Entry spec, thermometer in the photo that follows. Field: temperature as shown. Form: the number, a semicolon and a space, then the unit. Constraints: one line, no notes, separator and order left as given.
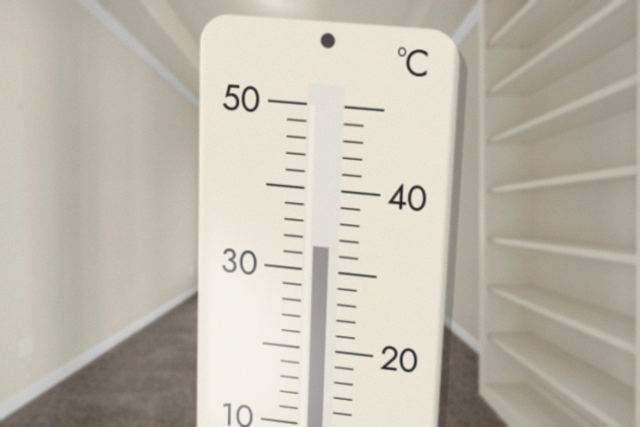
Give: 33; °C
